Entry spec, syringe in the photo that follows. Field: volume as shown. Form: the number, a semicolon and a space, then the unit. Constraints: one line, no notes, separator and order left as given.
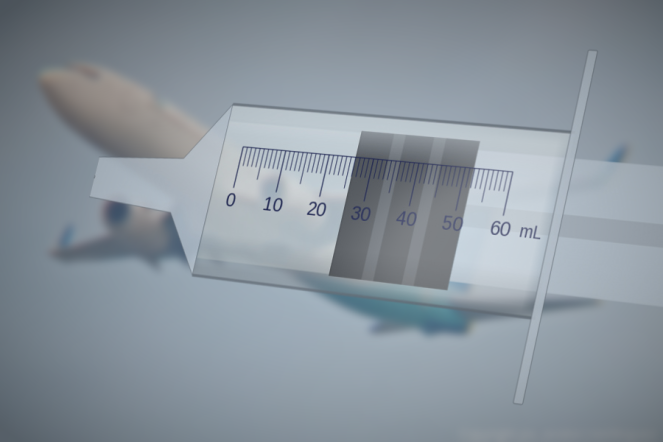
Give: 26; mL
